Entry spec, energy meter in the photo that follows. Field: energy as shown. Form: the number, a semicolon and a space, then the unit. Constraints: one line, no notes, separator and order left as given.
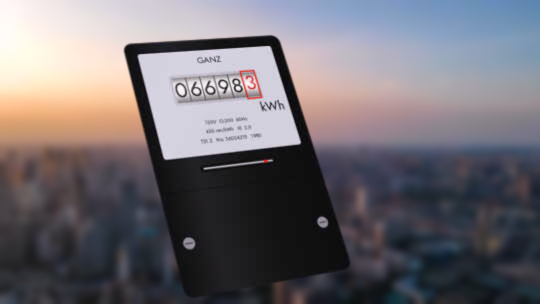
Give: 6698.3; kWh
